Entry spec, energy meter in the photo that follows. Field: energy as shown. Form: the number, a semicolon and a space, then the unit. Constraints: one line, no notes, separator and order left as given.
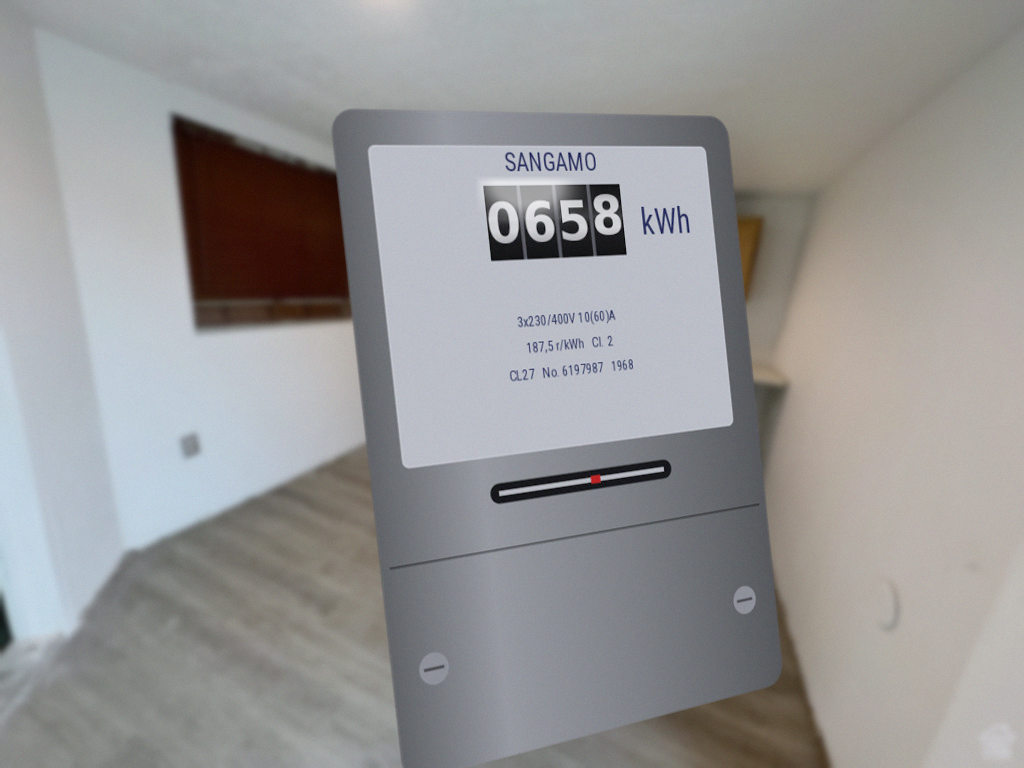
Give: 658; kWh
